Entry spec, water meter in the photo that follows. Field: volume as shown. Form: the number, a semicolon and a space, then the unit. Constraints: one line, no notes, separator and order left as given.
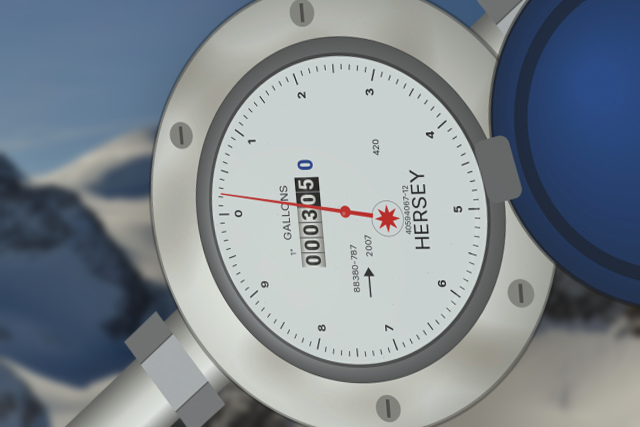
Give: 3050.2; gal
